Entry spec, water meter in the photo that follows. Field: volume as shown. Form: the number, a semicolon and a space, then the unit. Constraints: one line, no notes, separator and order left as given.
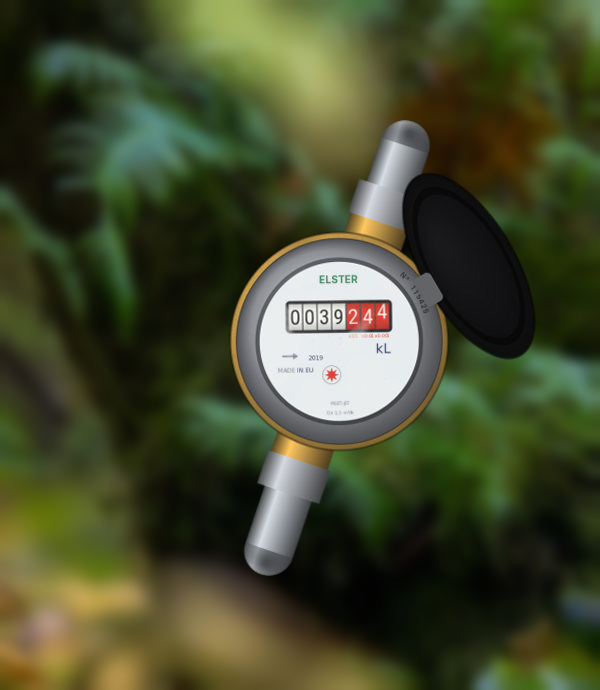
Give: 39.244; kL
